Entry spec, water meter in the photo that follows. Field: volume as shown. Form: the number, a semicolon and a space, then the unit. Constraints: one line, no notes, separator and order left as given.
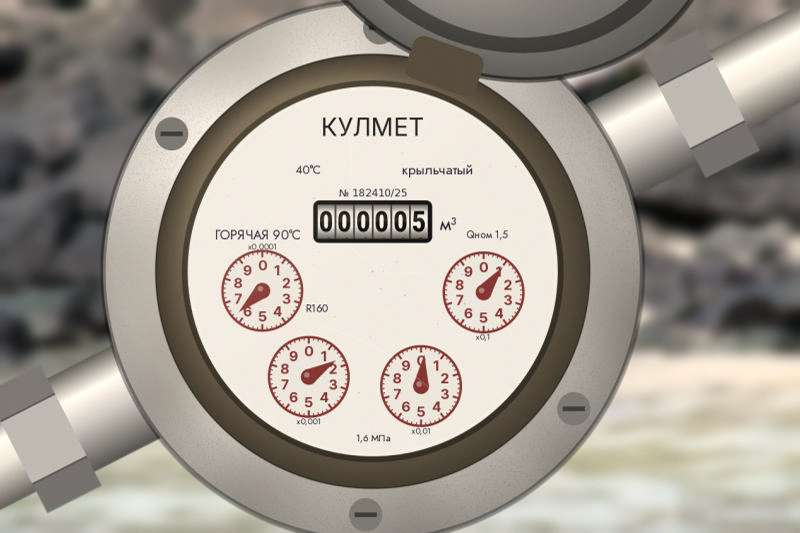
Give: 5.1016; m³
